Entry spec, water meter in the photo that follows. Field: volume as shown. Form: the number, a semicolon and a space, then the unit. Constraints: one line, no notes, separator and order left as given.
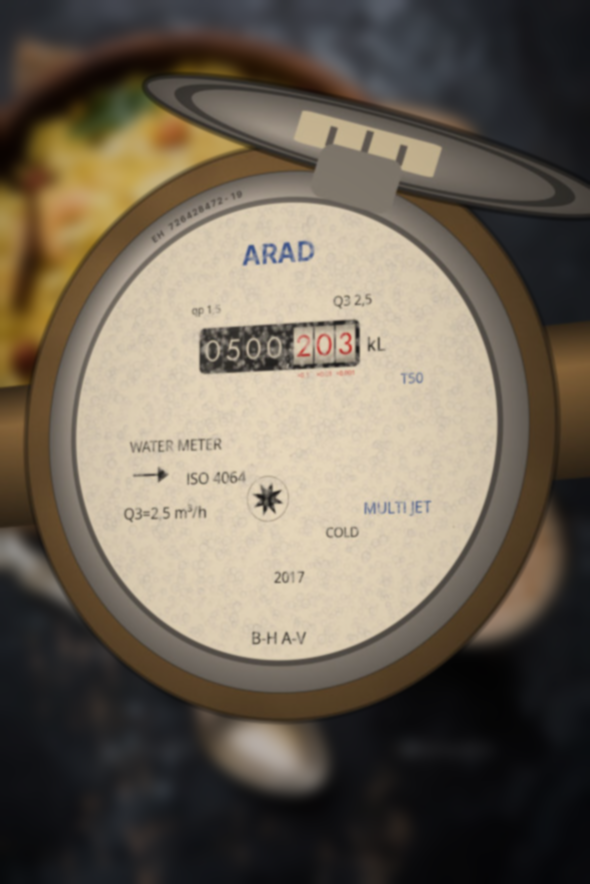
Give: 500.203; kL
